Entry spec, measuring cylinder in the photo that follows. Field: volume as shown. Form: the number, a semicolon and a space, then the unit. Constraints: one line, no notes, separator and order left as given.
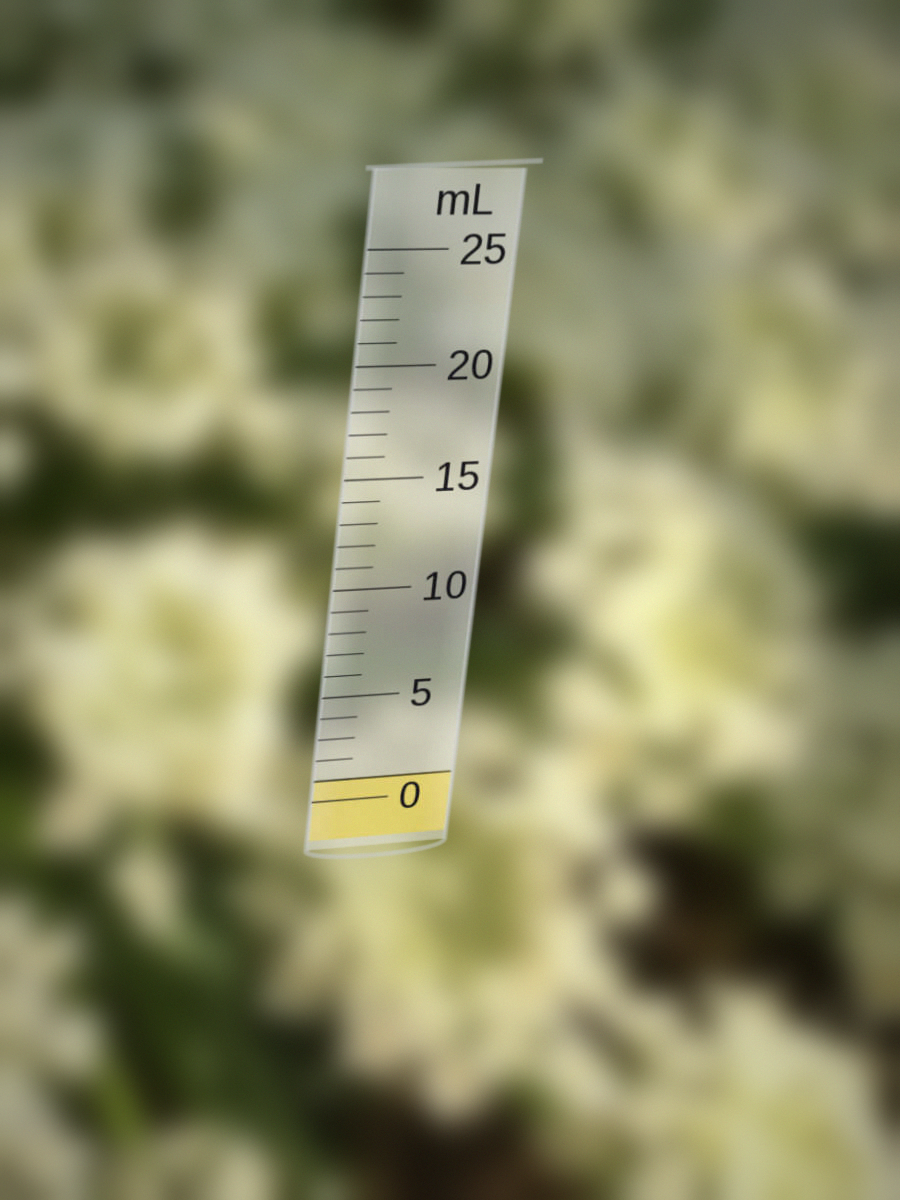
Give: 1; mL
